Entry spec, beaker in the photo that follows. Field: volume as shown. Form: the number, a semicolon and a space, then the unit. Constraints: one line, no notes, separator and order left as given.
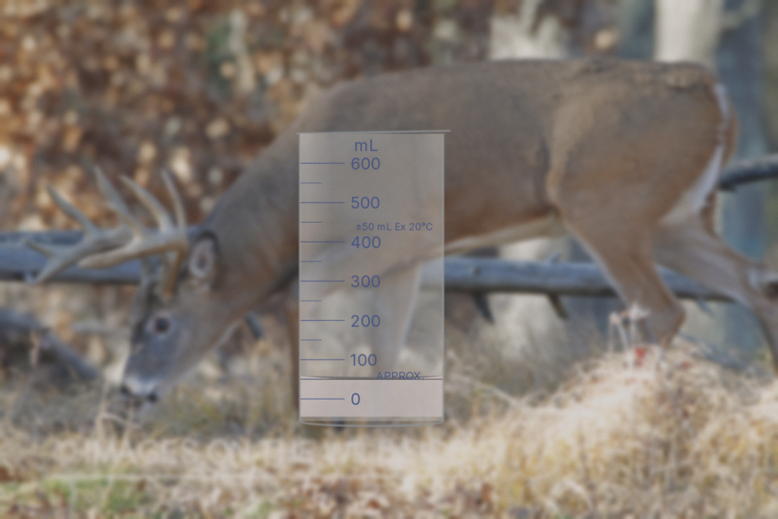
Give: 50; mL
